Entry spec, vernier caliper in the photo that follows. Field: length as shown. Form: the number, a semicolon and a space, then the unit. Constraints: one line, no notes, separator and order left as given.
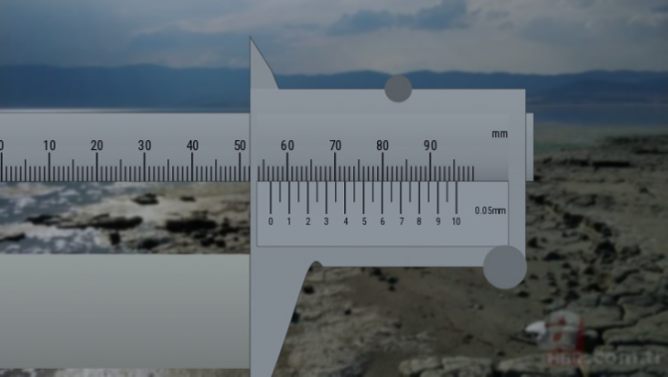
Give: 56.5; mm
